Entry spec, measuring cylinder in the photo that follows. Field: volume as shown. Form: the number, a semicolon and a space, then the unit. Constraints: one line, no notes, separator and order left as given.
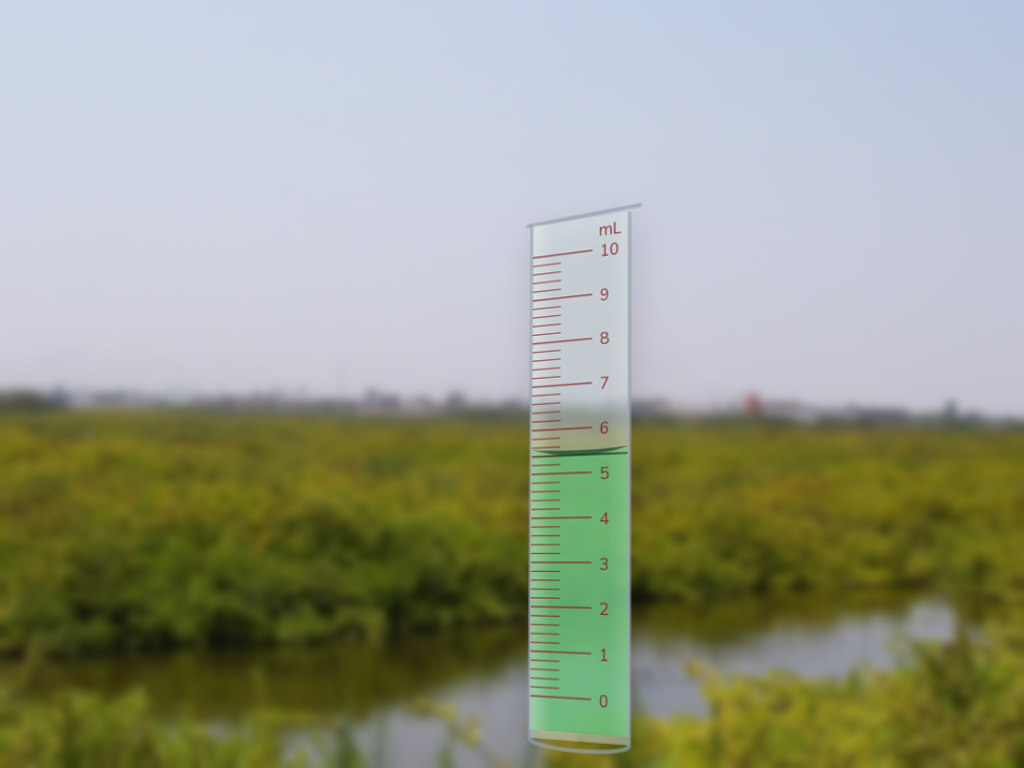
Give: 5.4; mL
